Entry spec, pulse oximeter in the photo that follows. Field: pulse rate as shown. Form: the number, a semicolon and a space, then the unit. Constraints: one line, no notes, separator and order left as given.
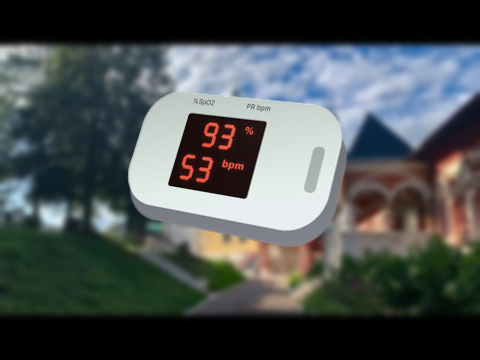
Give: 53; bpm
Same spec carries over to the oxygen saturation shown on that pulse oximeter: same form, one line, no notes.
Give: 93; %
